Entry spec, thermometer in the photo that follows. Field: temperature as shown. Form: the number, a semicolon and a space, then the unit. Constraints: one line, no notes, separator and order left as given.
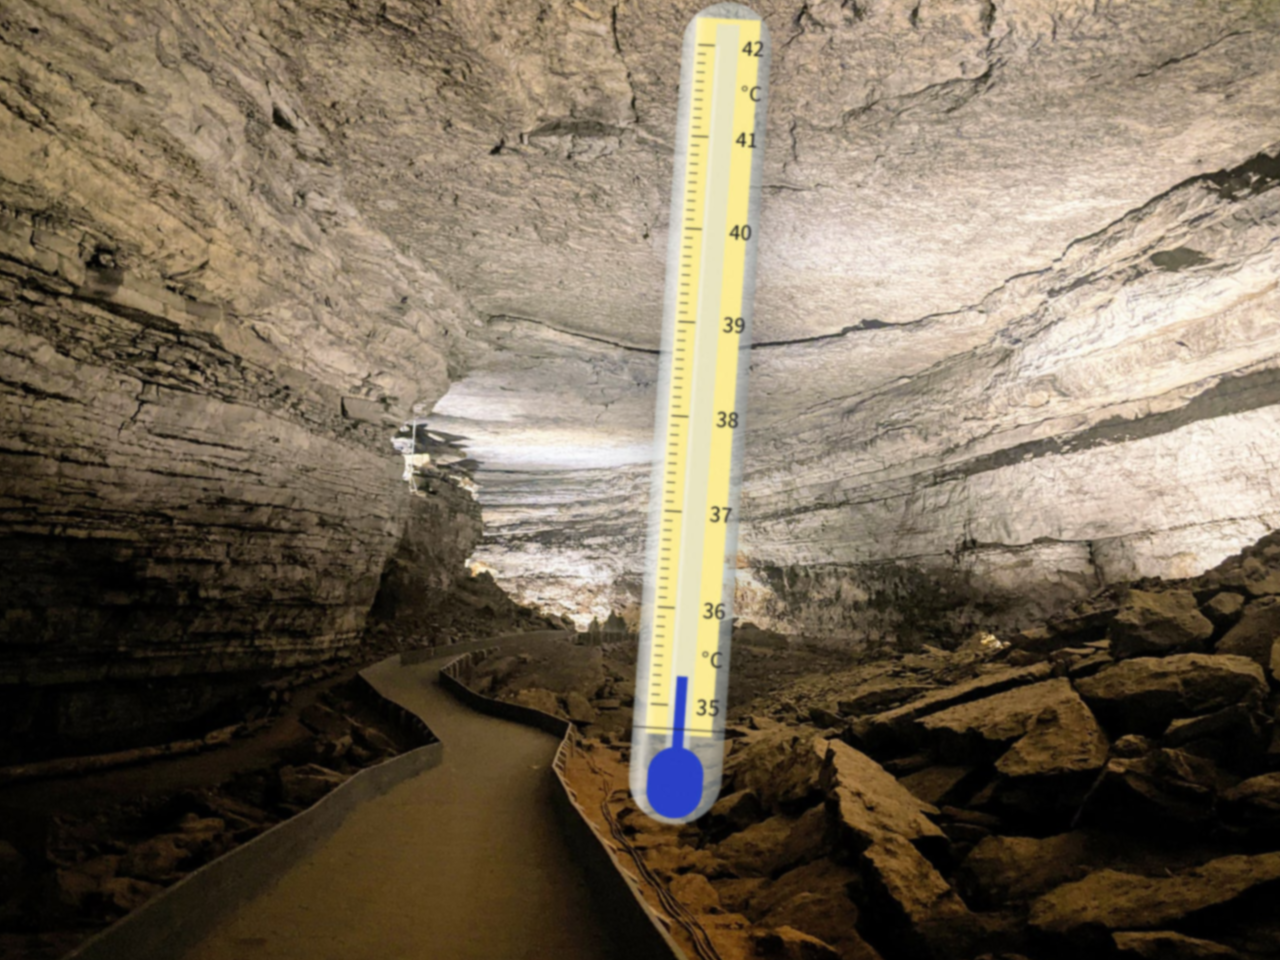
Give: 35.3; °C
